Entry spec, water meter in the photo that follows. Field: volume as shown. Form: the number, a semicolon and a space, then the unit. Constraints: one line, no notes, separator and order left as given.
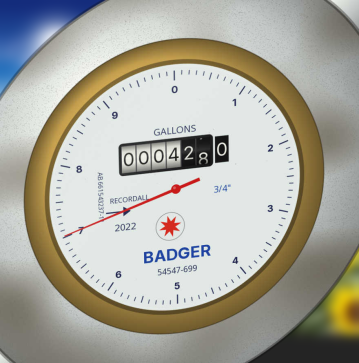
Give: 4277.0; gal
